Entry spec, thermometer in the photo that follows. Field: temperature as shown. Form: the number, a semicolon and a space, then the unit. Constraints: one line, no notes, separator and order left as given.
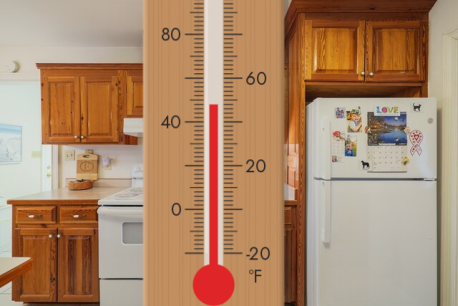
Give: 48; °F
